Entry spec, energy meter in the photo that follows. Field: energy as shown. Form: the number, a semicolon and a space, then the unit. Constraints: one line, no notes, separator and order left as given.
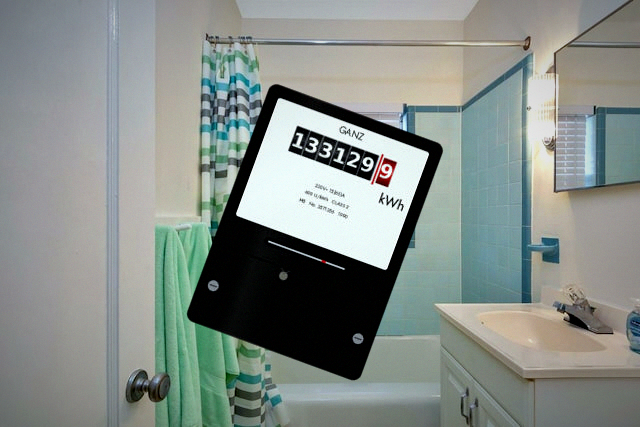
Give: 133129.9; kWh
